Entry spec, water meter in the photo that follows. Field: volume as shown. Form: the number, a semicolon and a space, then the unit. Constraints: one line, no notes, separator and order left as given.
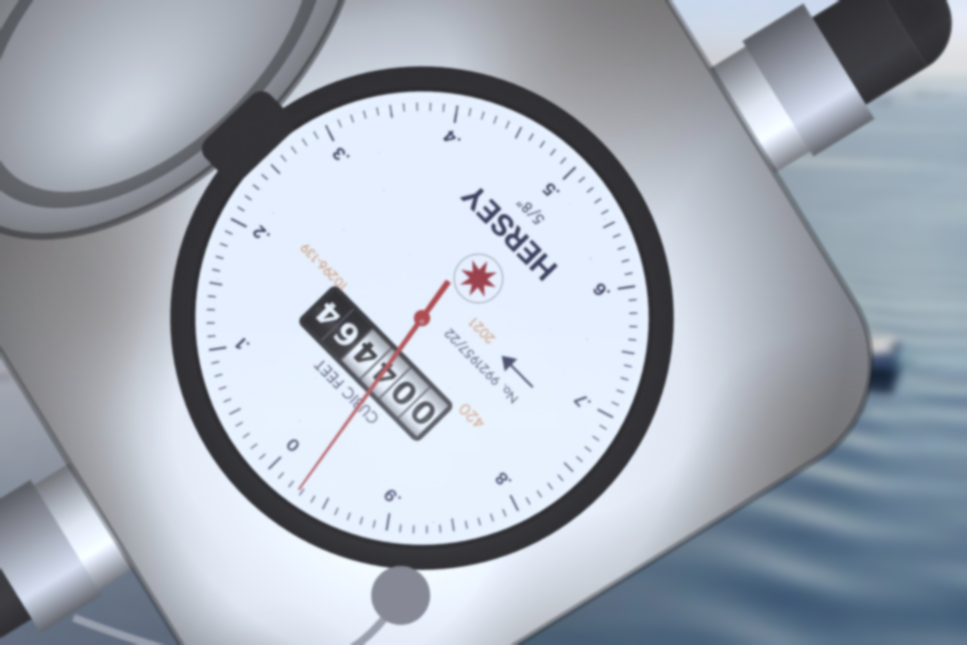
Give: 4463.97; ft³
